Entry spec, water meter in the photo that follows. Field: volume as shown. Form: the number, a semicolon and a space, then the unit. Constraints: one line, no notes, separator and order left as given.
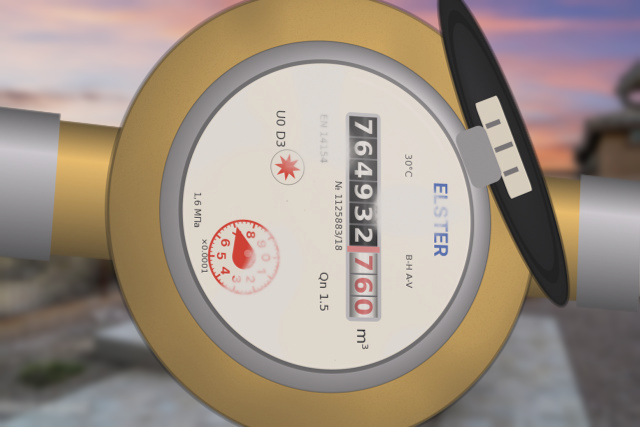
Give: 764932.7607; m³
